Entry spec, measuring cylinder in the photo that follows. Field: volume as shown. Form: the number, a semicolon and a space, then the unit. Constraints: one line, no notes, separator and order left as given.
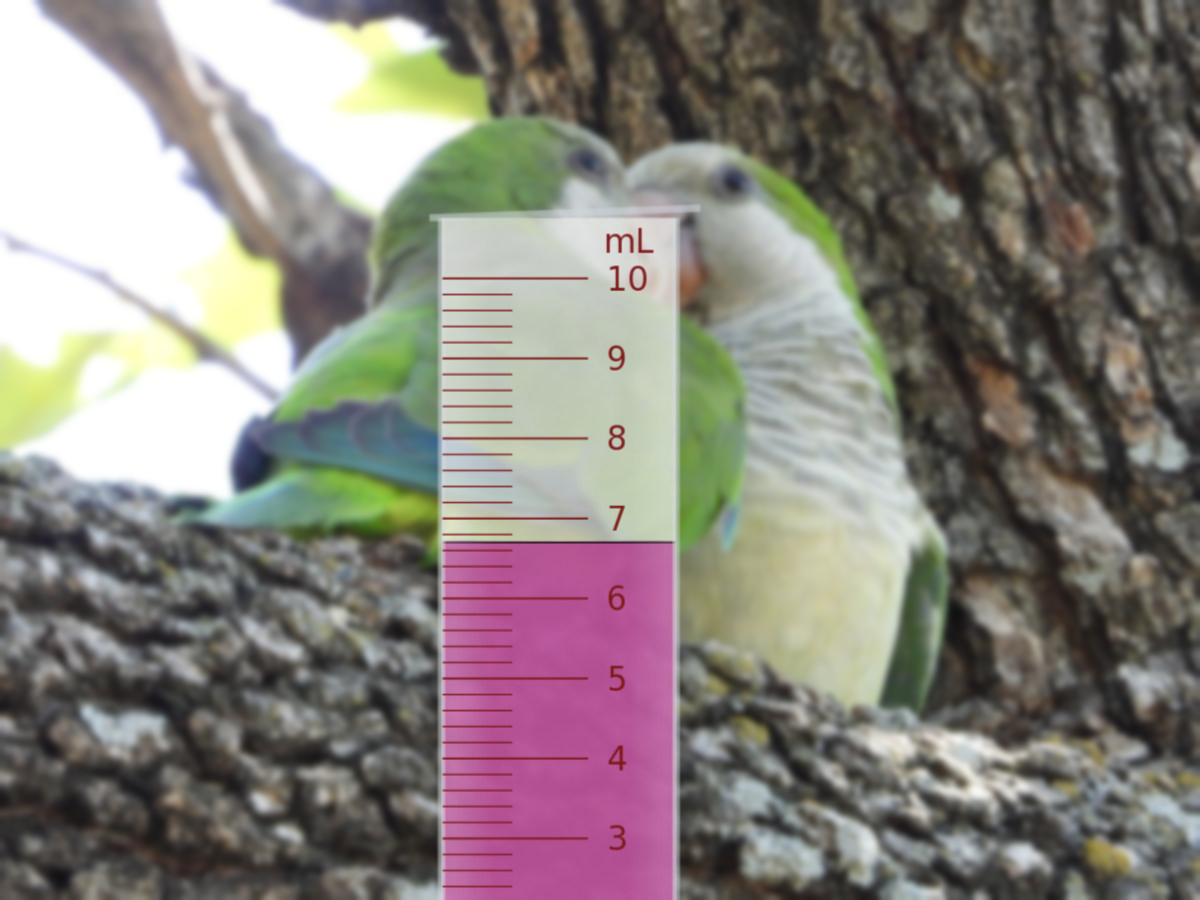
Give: 6.7; mL
